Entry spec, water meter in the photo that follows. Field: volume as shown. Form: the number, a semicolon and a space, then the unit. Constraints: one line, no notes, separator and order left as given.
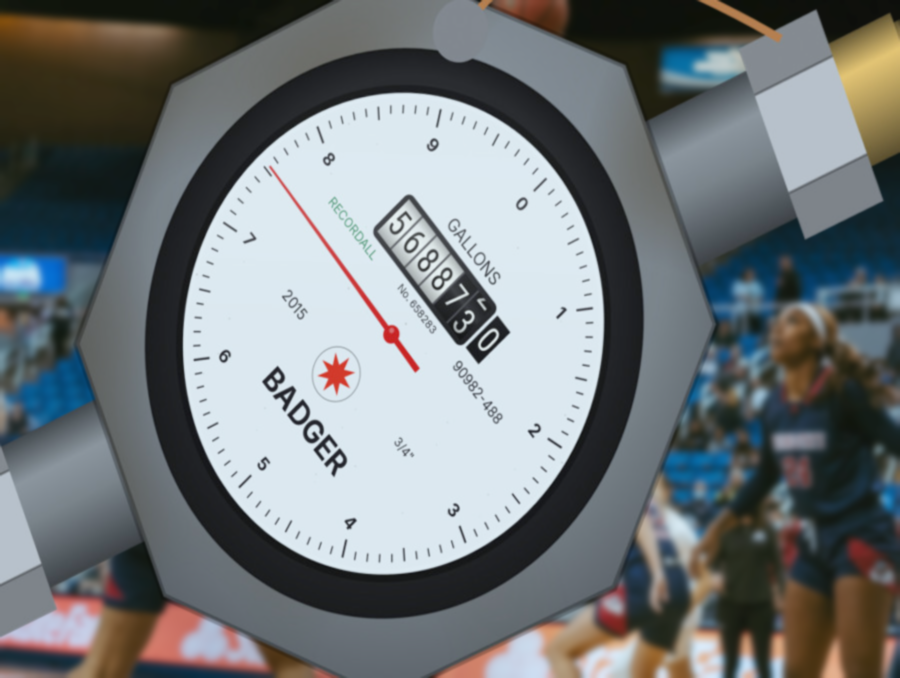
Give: 5688727.5; gal
